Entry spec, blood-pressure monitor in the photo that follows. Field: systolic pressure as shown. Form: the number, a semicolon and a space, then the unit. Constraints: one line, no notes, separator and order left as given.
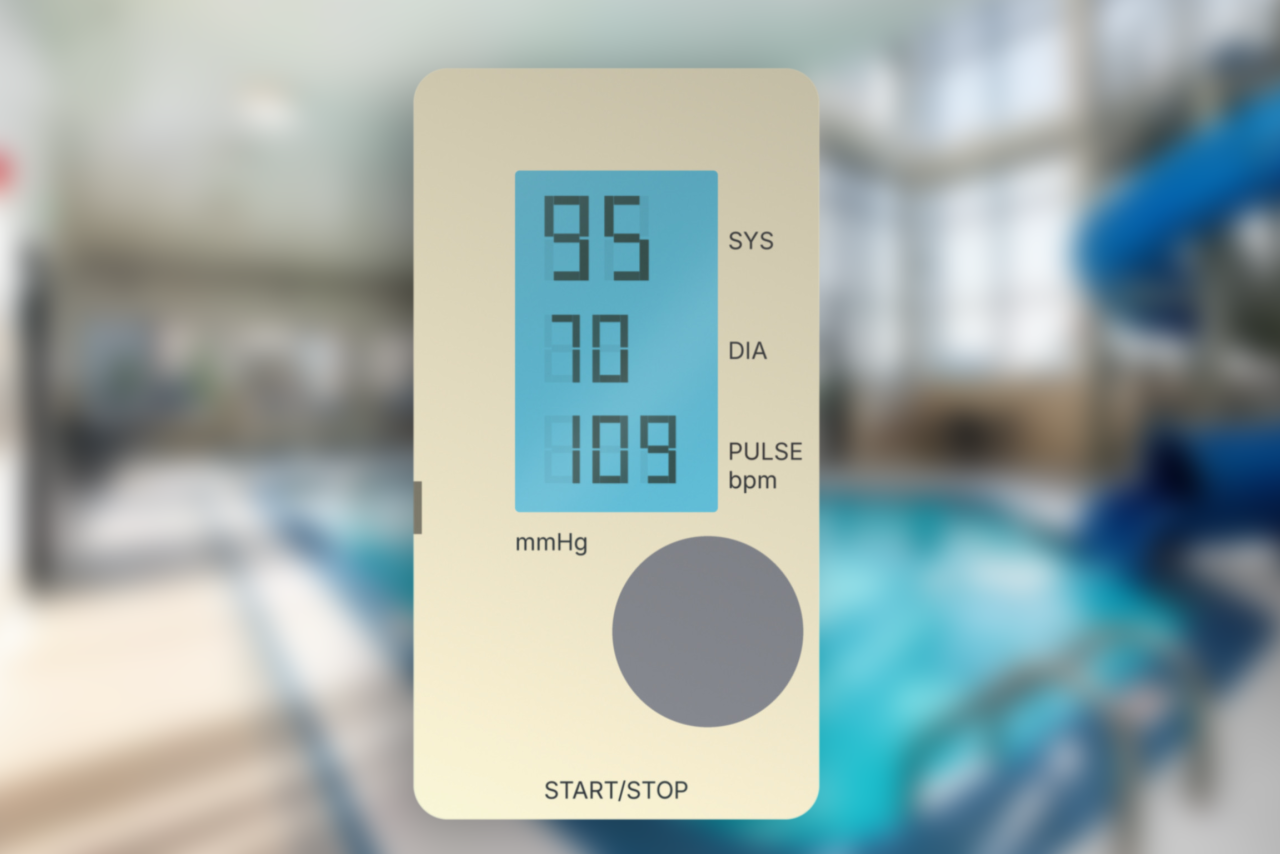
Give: 95; mmHg
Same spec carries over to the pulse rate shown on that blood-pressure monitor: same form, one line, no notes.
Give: 109; bpm
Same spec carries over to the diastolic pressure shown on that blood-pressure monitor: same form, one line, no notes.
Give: 70; mmHg
